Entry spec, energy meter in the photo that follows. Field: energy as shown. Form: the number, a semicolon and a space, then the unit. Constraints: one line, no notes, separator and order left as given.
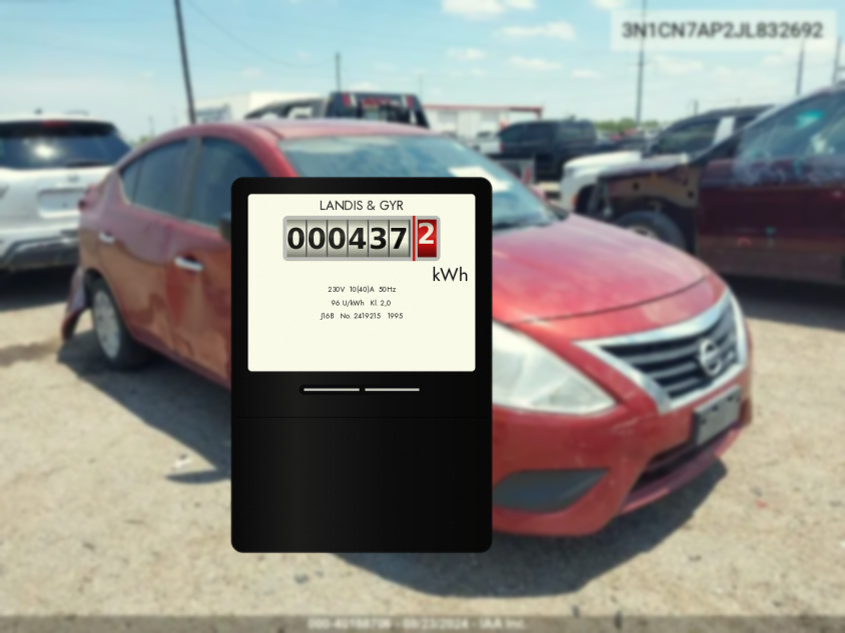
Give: 437.2; kWh
